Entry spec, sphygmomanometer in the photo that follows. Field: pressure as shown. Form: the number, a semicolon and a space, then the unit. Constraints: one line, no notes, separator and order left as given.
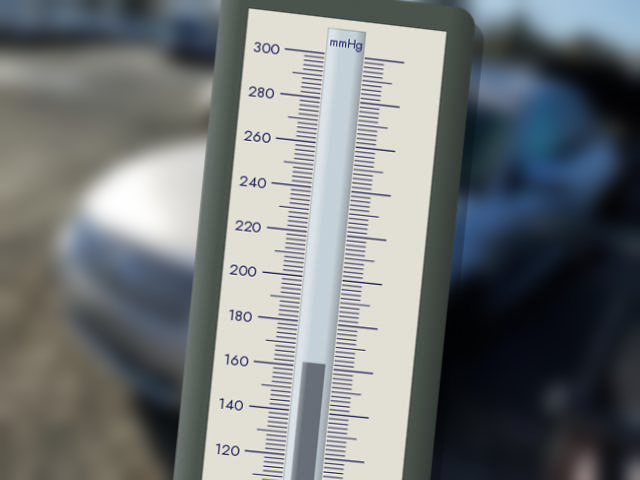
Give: 162; mmHg
